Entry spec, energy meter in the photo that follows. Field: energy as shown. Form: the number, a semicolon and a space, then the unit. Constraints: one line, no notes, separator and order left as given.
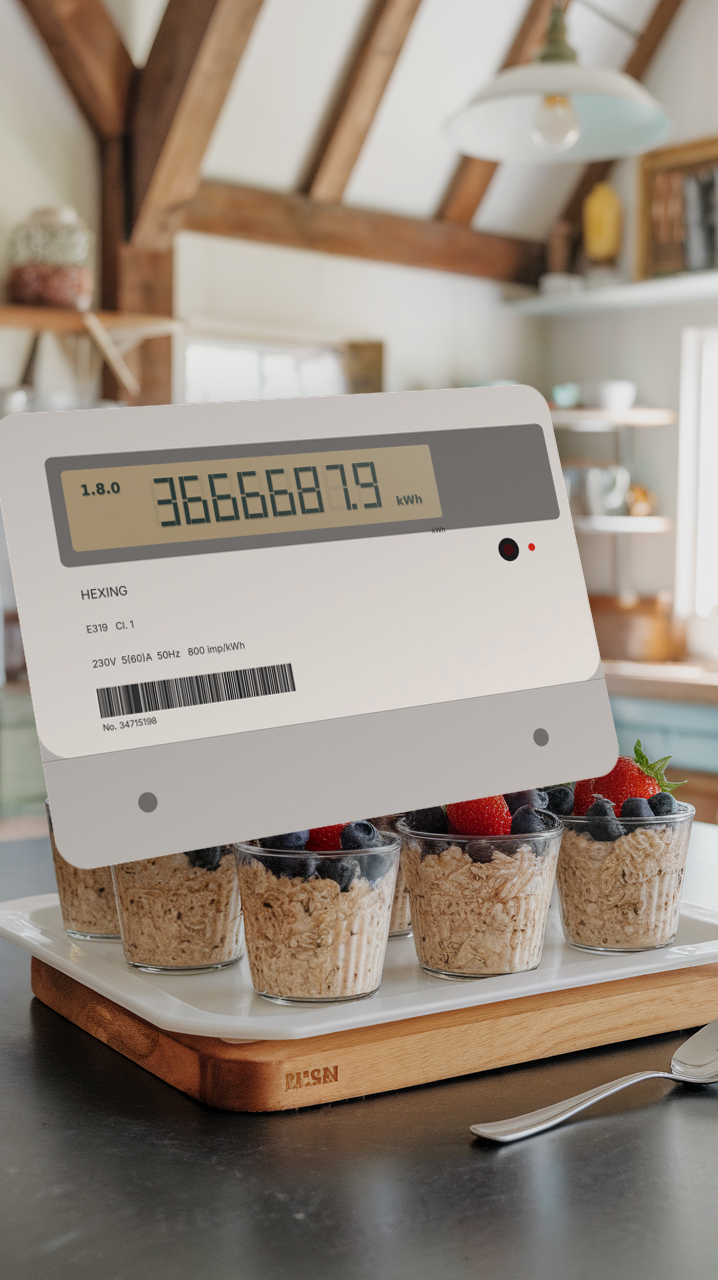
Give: 3666687.9; kWh
